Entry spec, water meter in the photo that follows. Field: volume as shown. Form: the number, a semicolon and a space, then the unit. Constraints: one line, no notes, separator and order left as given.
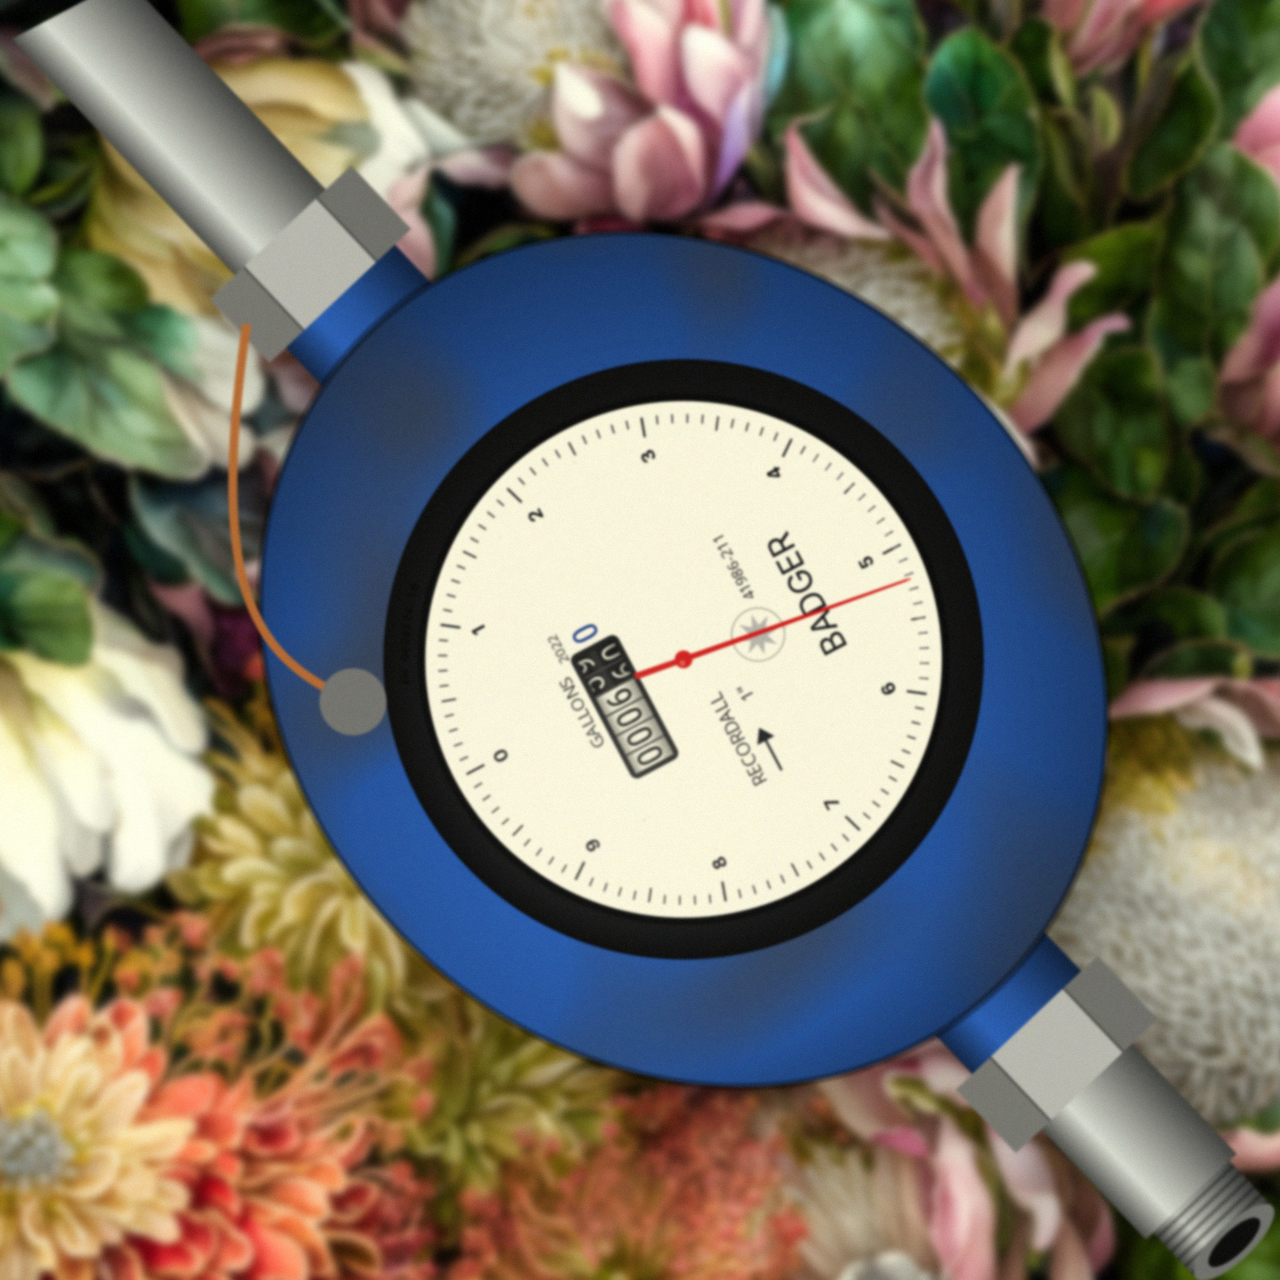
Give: 6595.2; gal
